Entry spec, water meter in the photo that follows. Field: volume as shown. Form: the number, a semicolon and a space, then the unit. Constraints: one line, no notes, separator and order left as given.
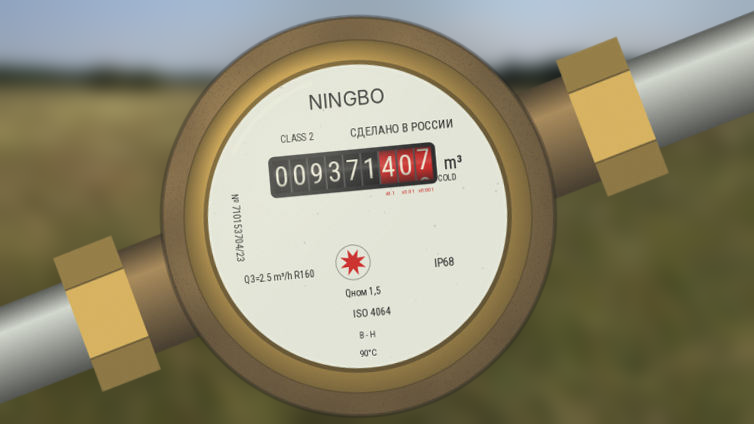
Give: 9371.407; m³
